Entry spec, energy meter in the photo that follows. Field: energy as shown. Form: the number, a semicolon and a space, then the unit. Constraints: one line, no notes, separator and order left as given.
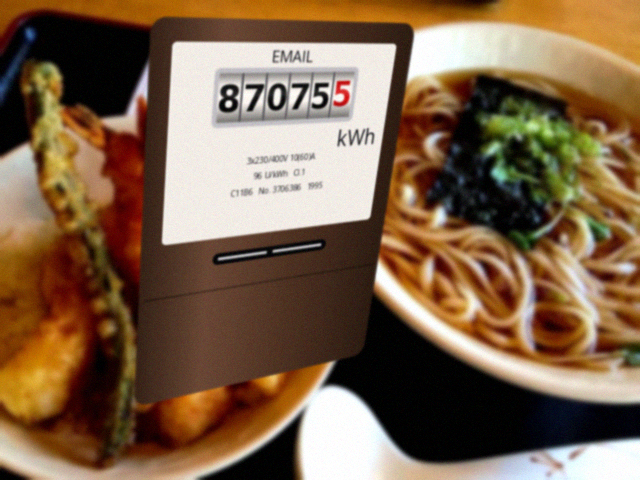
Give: 87075.5; kWh
